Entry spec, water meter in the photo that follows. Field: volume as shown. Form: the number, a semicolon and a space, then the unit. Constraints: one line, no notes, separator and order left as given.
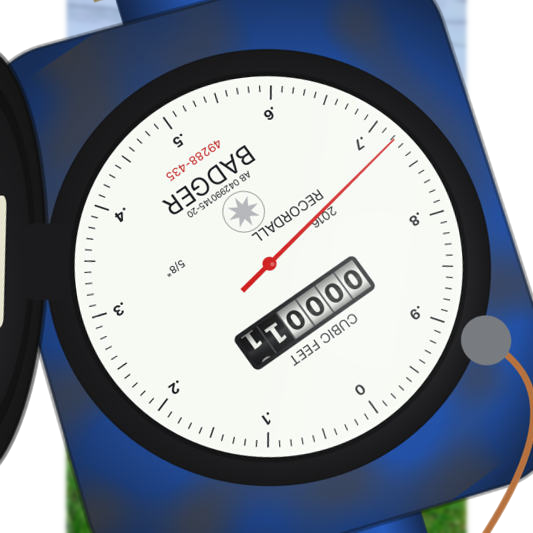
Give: 10.72; ft³
